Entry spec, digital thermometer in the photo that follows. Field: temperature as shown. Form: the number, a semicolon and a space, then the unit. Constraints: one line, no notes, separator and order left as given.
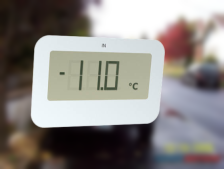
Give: -11.0; °C
